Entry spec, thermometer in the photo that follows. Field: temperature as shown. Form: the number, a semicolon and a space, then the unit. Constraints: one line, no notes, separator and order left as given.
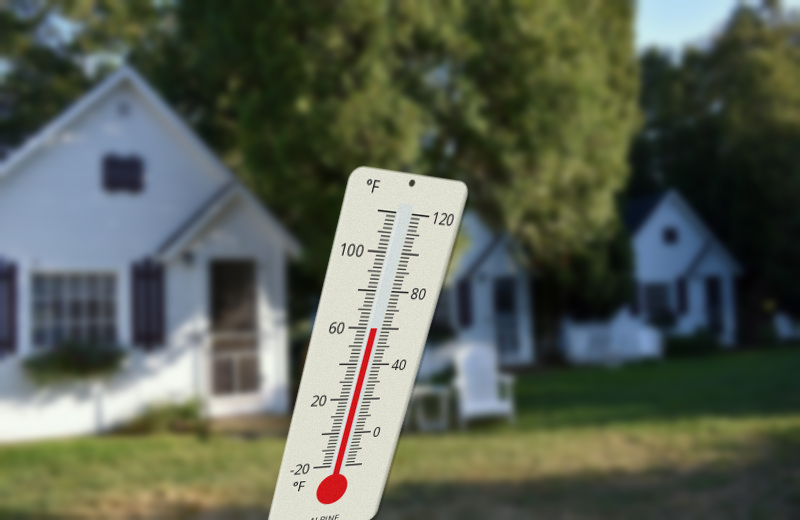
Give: 60; °F
